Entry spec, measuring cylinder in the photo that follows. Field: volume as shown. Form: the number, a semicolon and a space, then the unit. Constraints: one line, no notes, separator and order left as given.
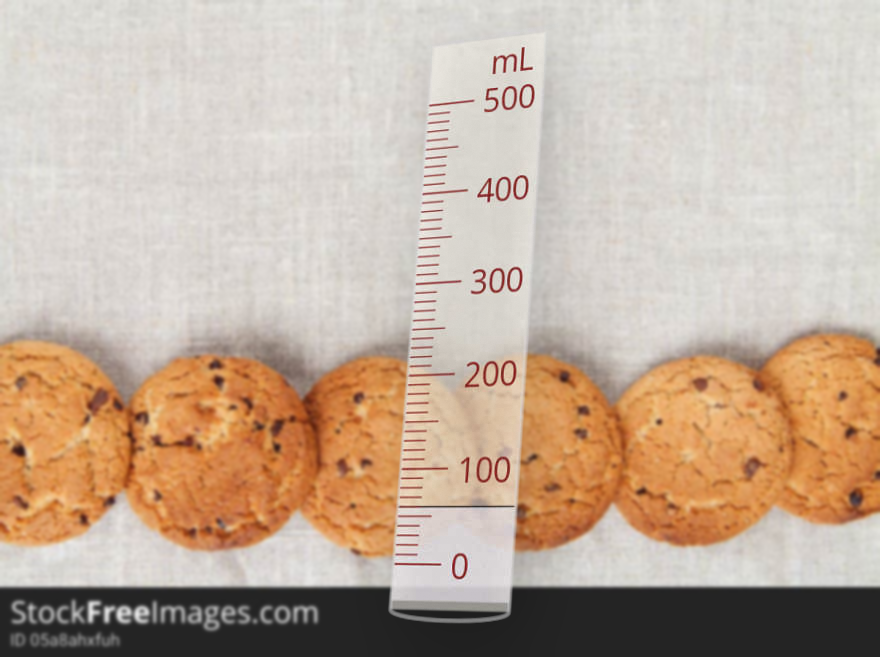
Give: 60; mL
